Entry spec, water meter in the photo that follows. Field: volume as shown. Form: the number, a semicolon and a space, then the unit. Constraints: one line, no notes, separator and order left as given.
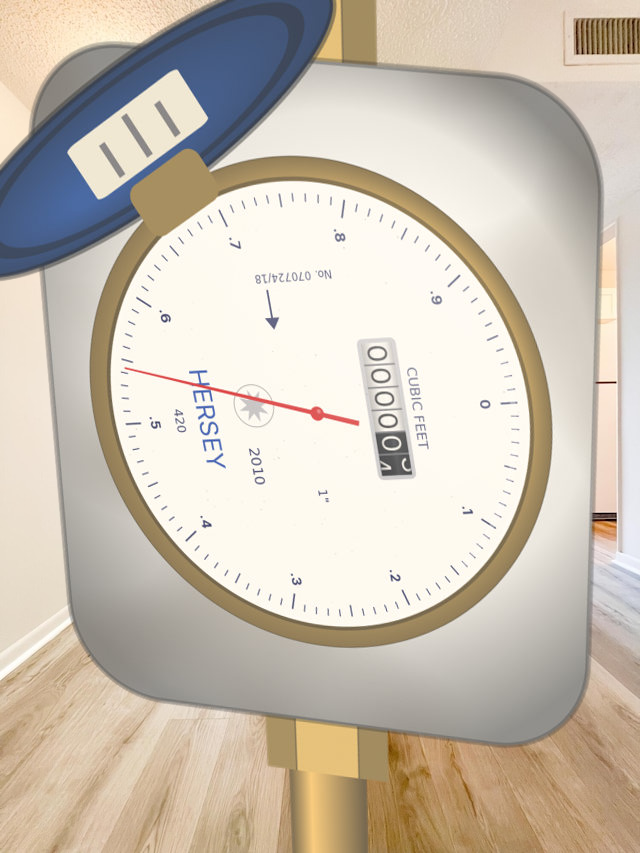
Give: 3.54; ft³
